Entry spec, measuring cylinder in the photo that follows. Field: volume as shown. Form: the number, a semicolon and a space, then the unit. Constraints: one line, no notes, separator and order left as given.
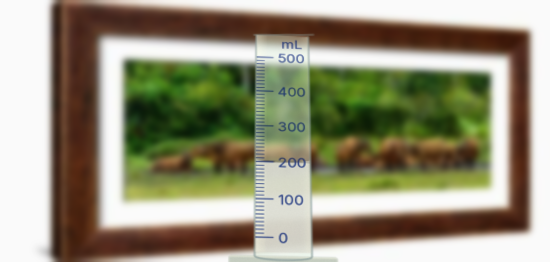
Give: 200; mL
